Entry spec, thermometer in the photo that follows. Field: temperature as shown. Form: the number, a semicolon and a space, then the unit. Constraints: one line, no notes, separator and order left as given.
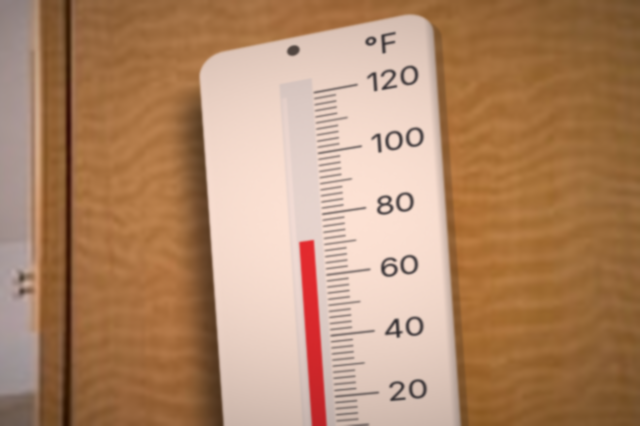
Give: 72; °F
